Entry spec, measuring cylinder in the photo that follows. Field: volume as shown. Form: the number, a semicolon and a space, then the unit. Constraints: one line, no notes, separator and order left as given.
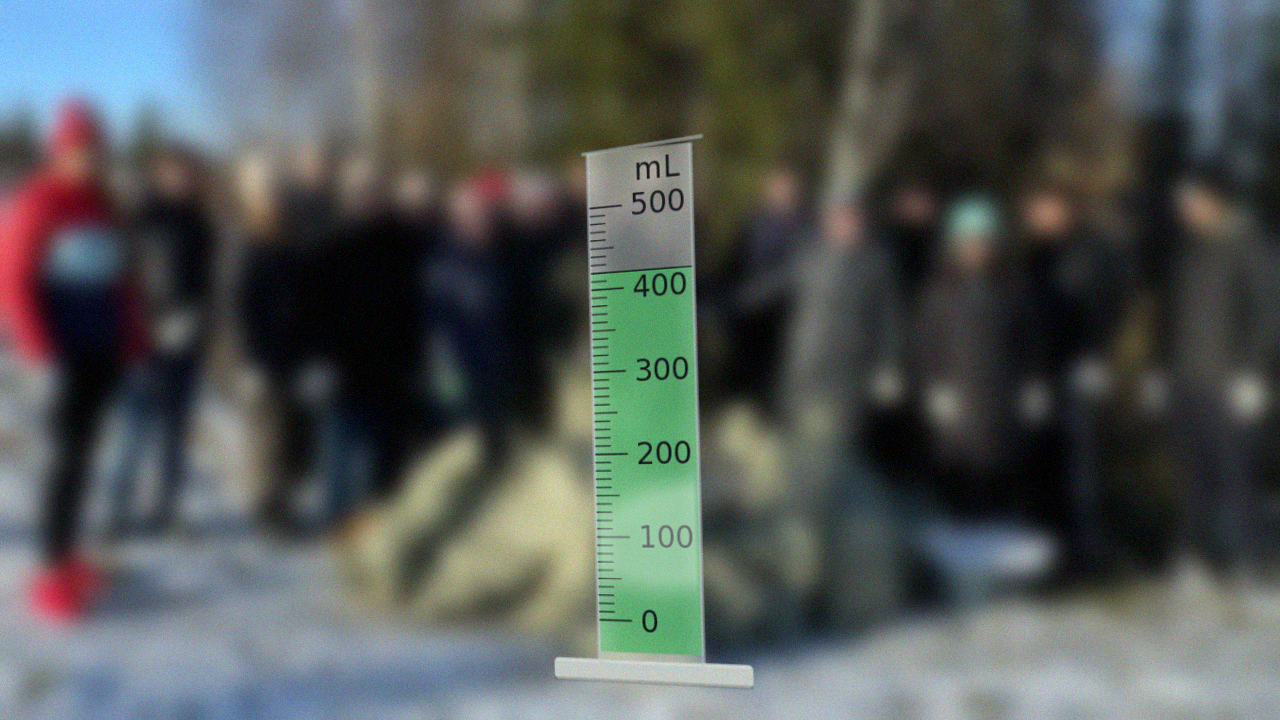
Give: 420; mL
